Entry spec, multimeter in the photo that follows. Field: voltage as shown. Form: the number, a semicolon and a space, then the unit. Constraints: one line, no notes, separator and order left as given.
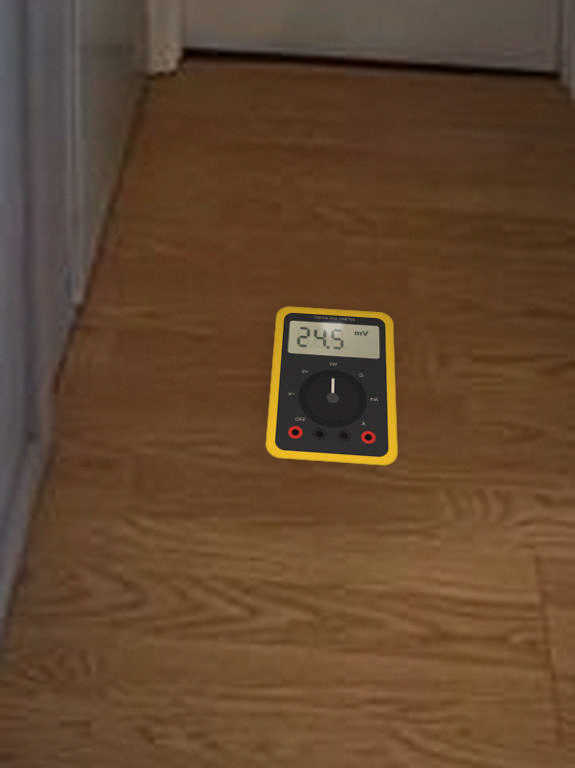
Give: 24.5; mV
